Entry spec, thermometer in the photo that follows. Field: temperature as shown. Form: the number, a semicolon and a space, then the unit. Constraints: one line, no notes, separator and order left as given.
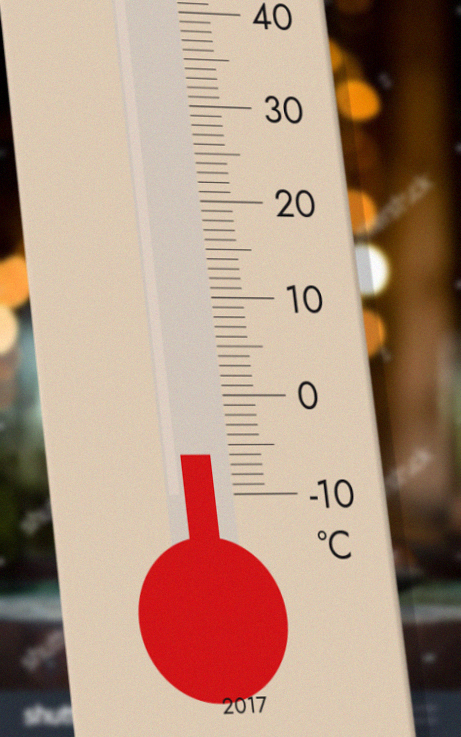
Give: -6; °C
